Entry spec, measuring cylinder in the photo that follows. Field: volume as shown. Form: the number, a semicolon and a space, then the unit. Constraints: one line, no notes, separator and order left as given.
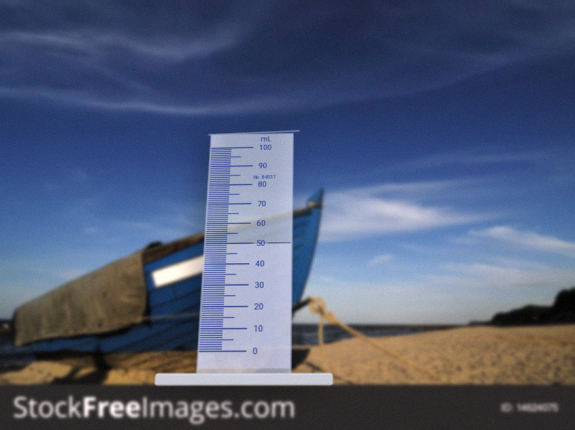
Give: 50; mL
